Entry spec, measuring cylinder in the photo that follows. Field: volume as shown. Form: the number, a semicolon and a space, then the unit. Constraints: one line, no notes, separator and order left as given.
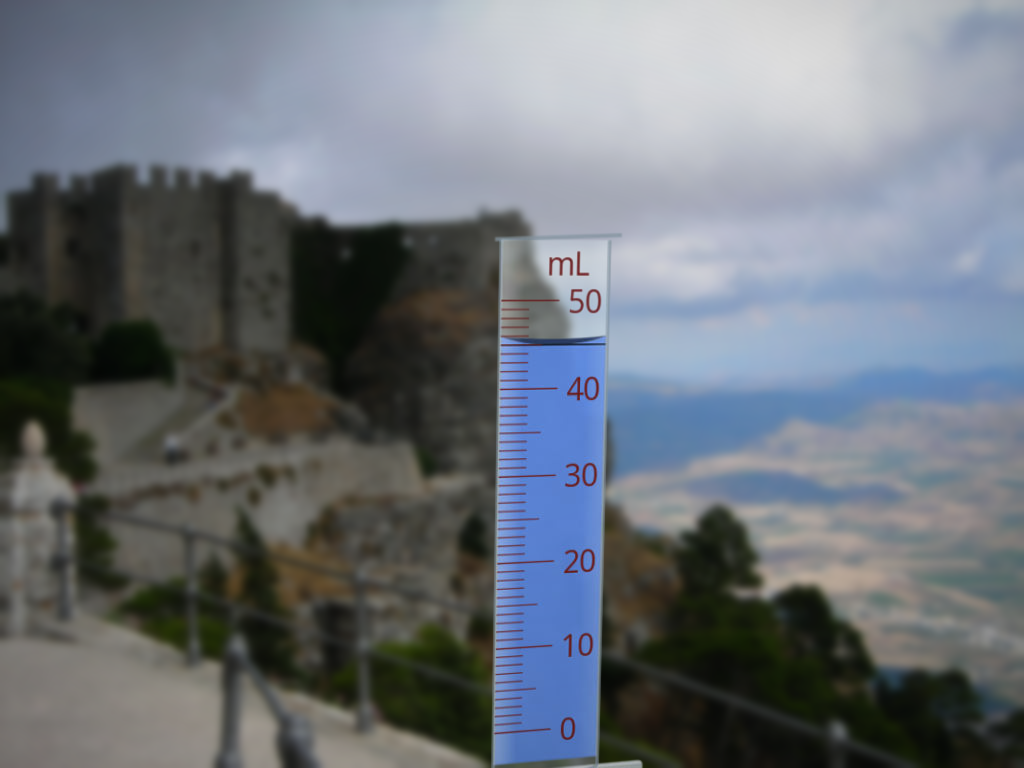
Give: 45; mL
